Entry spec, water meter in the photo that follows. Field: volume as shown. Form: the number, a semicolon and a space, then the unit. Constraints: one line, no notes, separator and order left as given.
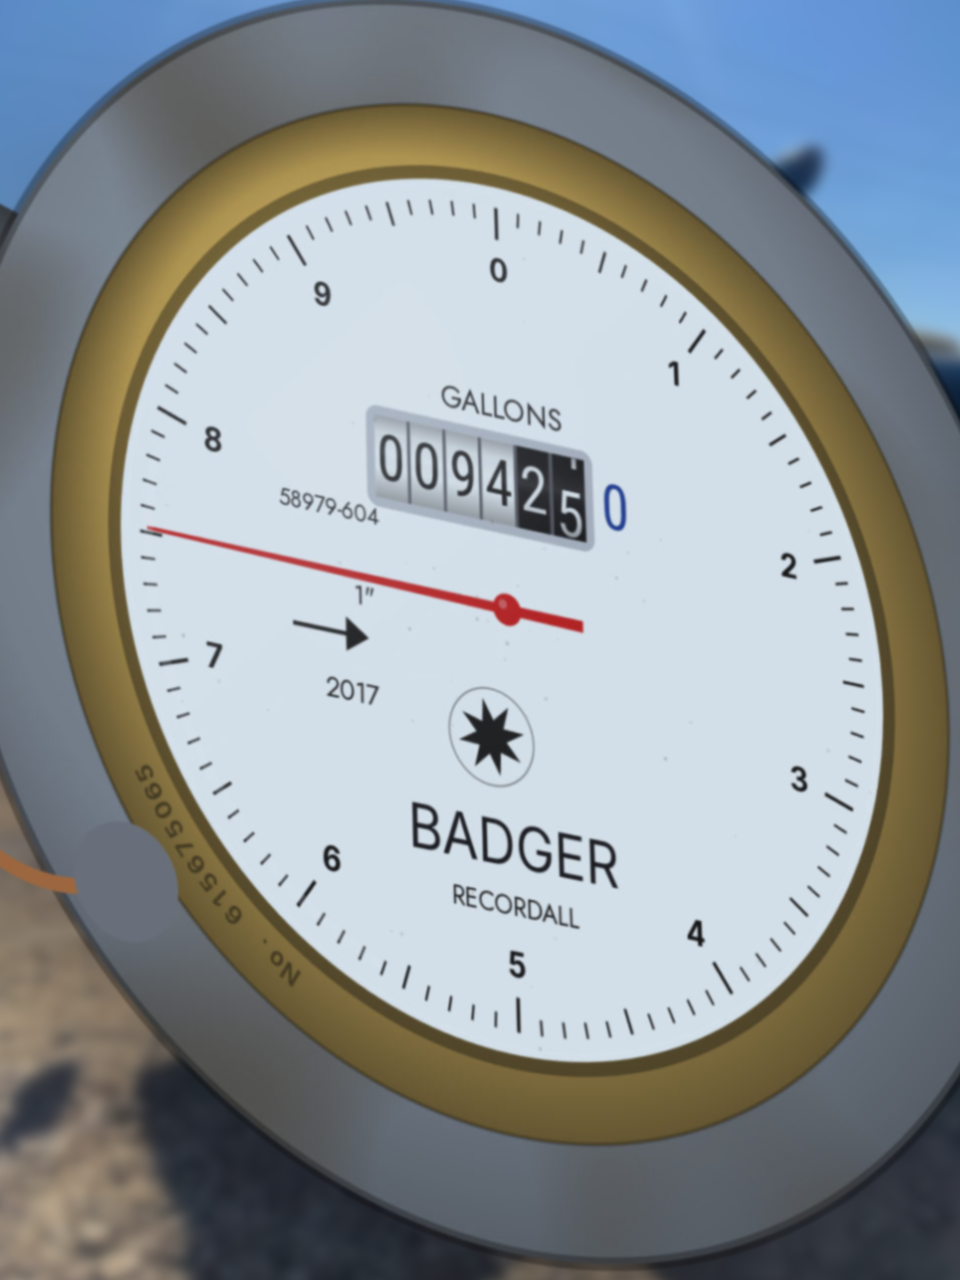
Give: 94247.5; gal
